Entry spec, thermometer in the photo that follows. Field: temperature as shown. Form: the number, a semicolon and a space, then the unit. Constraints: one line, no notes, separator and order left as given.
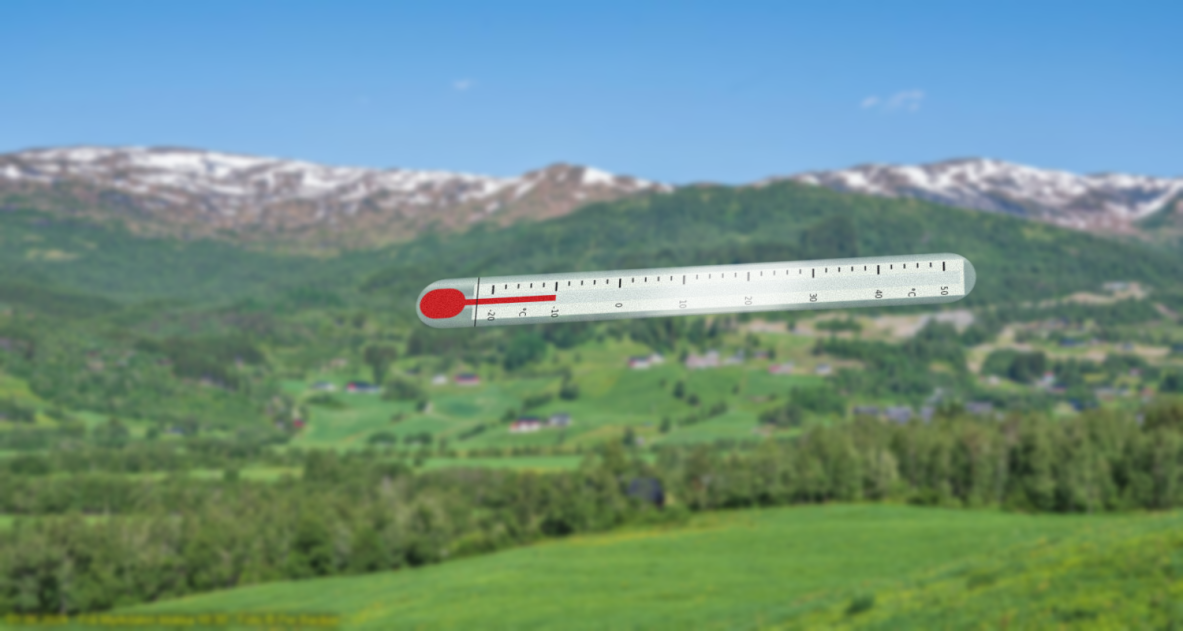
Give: -10; °C
